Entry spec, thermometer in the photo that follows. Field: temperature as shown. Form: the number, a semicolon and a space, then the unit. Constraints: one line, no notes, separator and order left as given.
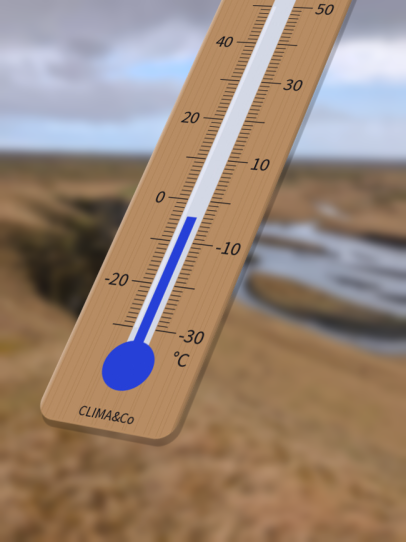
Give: -4; °C
